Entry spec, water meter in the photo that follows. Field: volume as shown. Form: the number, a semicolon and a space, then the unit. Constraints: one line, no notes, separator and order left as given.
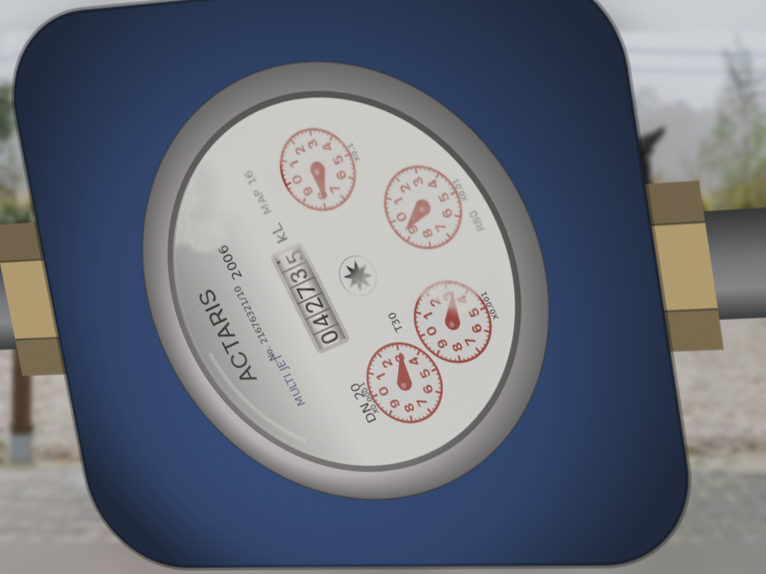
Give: 42734.7933; kL
